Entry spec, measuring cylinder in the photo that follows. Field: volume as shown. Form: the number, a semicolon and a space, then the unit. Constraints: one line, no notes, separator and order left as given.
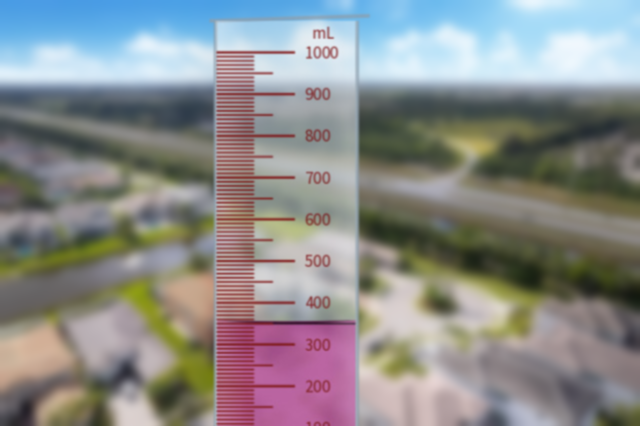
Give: 350; mL
